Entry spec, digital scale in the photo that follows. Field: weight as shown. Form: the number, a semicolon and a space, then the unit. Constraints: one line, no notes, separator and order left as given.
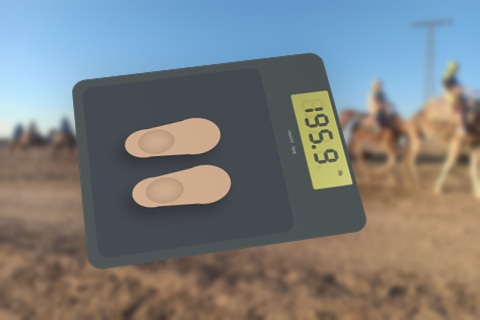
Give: 195.9; lb
